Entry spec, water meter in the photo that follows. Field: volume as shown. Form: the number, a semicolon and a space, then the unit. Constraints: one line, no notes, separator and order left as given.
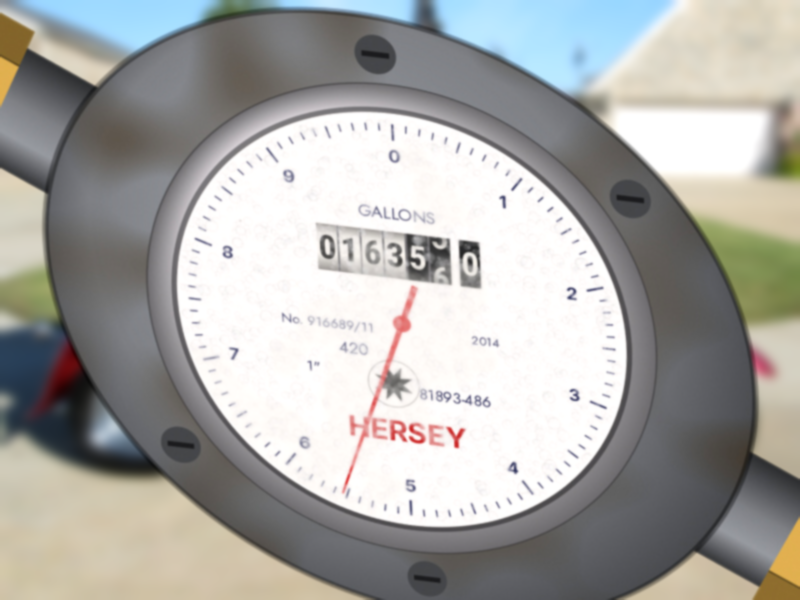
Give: 163555.5; gal
